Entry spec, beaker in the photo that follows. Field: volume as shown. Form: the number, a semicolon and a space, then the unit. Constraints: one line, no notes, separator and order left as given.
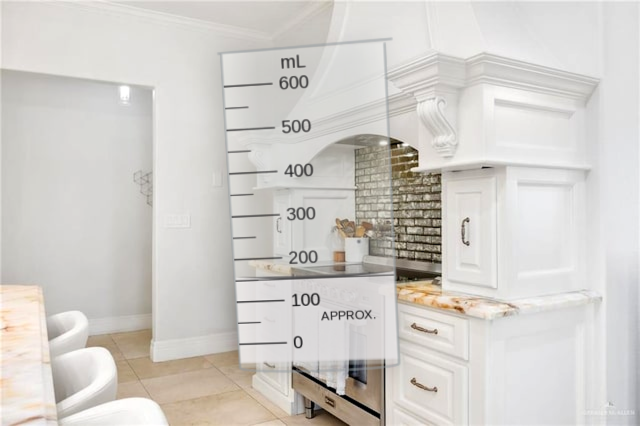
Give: 150; mL
